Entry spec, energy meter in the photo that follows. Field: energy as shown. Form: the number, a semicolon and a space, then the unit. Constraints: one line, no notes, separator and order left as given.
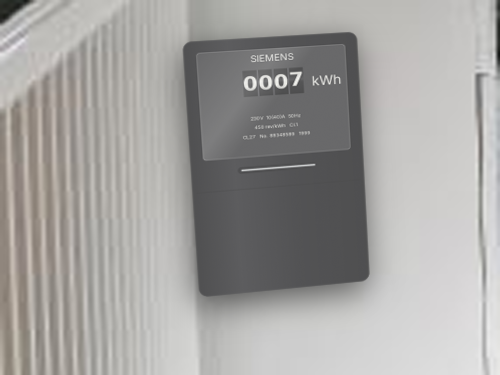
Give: 7; kWh
